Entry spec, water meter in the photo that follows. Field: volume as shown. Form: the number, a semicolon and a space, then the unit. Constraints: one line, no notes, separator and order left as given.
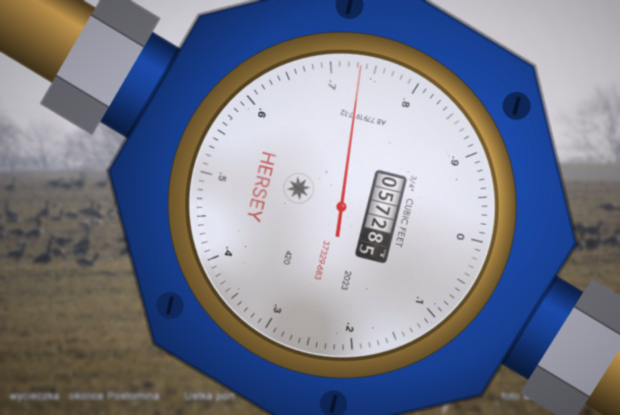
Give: 57284.73; ft³
